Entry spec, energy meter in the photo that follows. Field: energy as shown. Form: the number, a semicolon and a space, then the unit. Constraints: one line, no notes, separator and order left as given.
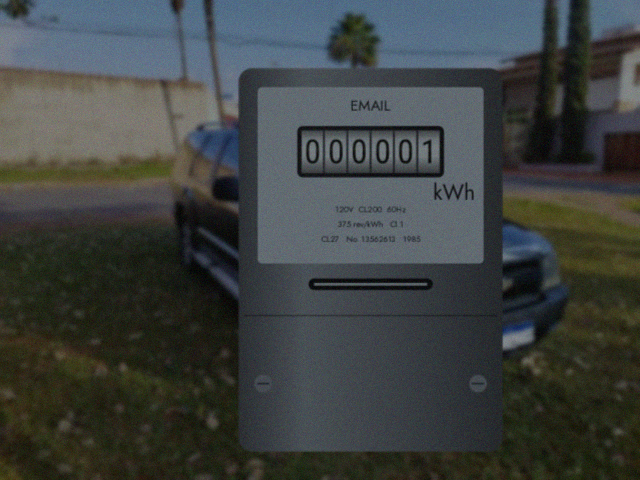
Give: 1; kWh
